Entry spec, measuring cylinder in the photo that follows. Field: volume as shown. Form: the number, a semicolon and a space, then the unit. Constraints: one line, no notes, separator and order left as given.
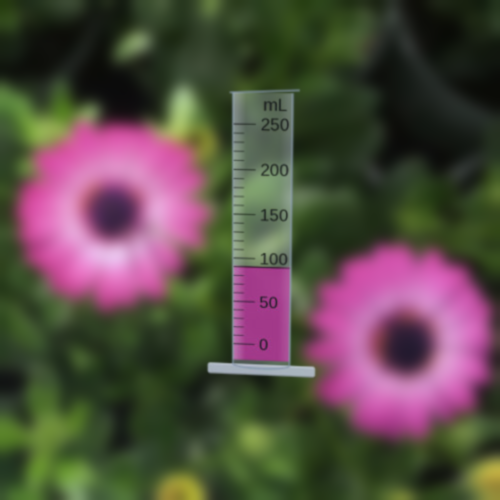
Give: 90; mL
